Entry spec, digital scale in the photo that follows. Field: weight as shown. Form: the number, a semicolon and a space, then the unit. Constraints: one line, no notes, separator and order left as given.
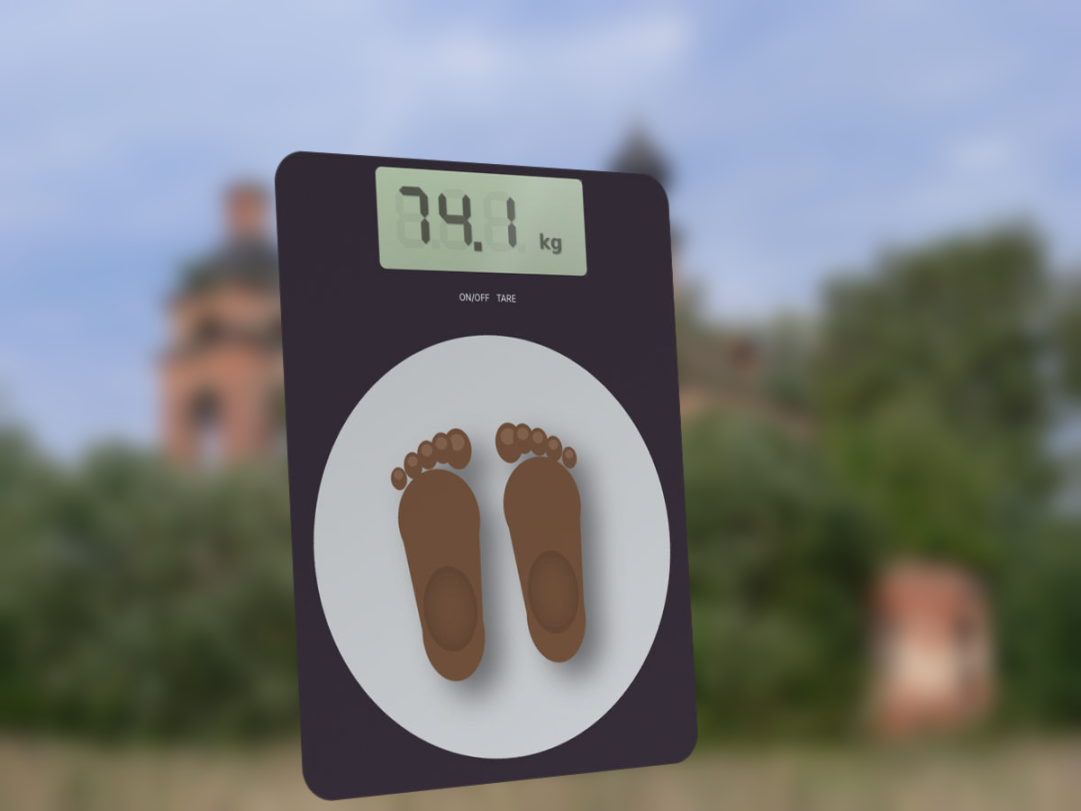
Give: 74.1; kg
